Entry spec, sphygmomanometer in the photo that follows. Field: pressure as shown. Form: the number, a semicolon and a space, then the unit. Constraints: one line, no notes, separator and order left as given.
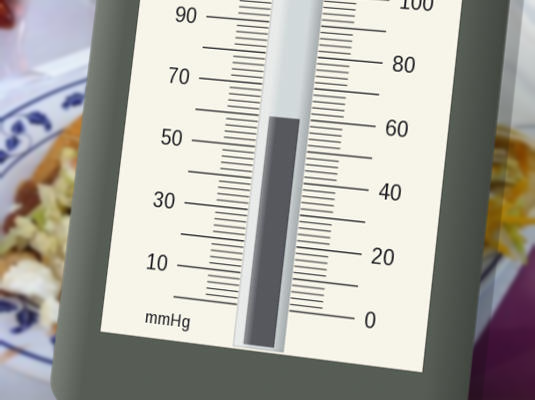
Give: 60; mmHg
